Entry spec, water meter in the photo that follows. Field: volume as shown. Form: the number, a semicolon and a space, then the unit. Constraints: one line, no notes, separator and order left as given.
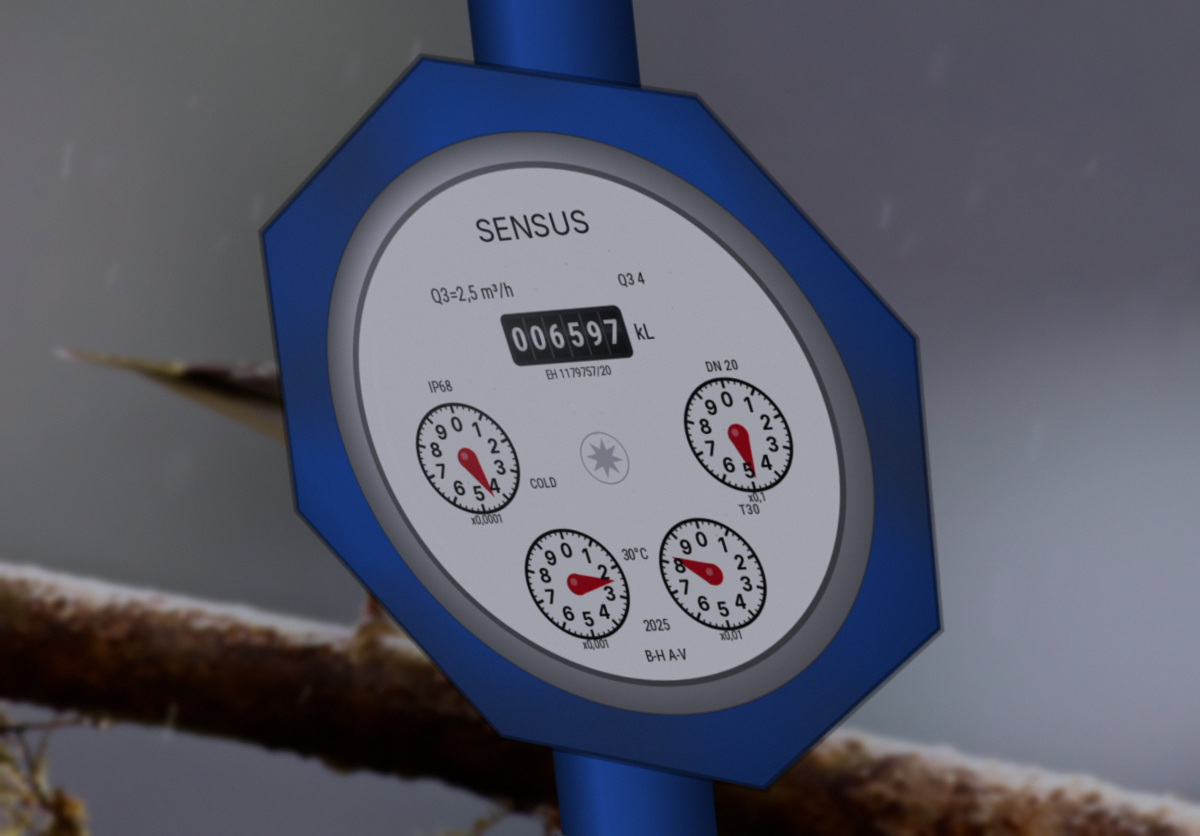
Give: 6597.4824; kL
